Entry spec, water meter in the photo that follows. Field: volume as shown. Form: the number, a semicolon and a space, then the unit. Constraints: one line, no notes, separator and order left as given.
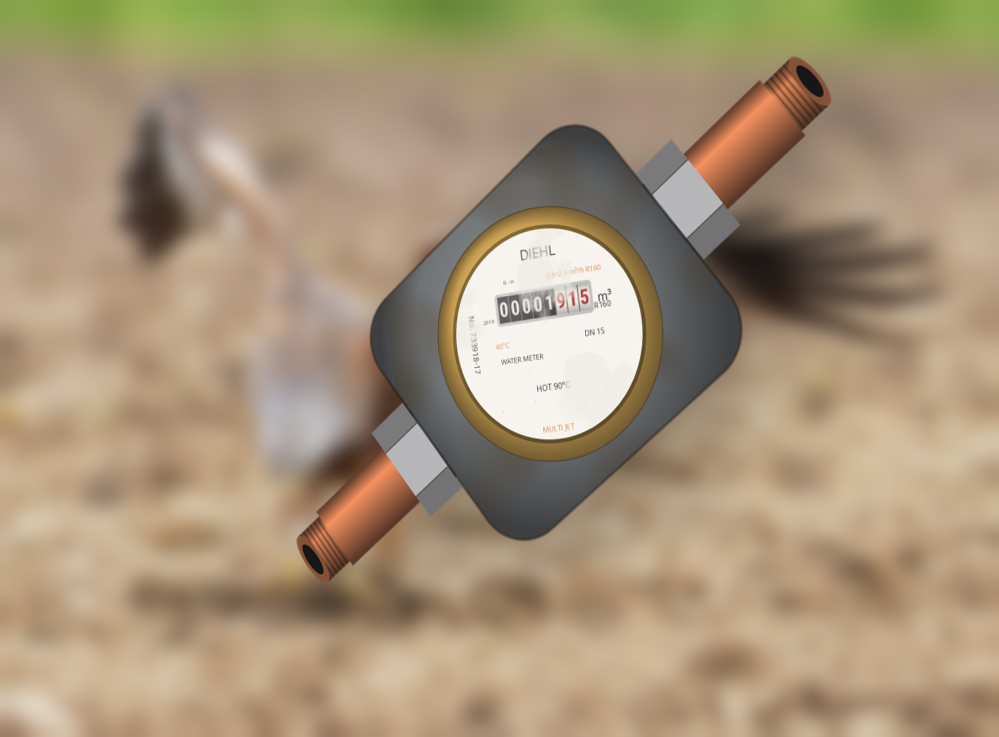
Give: 1.915; m³
